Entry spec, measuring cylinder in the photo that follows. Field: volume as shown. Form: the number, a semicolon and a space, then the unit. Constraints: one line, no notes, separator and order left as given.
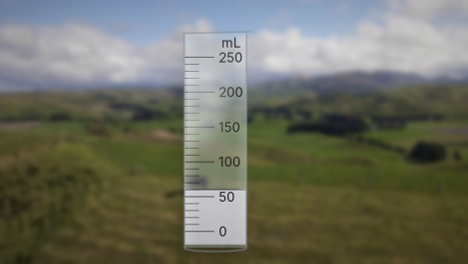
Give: 60; mL
